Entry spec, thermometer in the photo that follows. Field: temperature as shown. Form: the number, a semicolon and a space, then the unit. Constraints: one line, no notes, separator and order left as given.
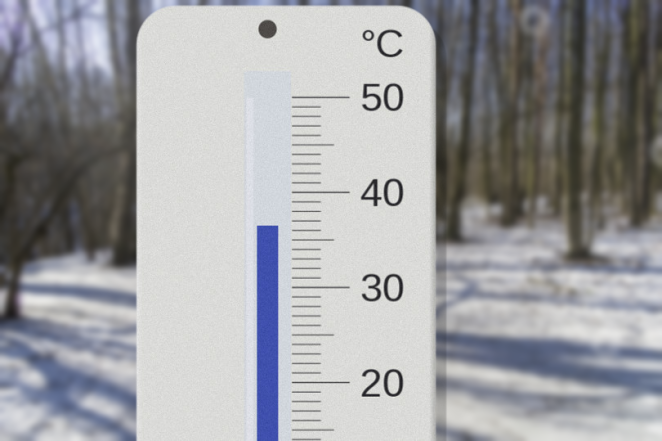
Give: 36.5; °C
